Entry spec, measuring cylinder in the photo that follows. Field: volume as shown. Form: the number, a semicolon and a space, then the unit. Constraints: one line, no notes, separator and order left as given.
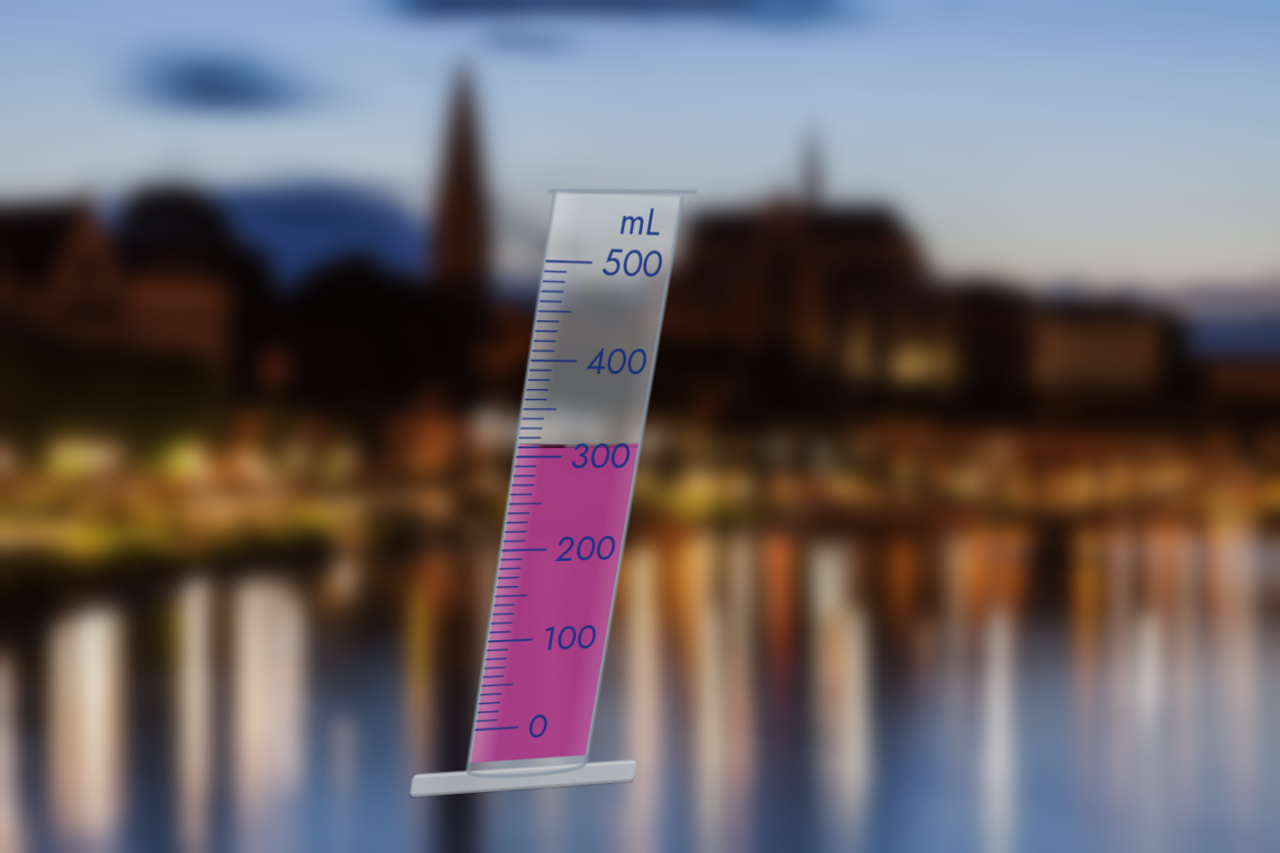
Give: 310; mL
